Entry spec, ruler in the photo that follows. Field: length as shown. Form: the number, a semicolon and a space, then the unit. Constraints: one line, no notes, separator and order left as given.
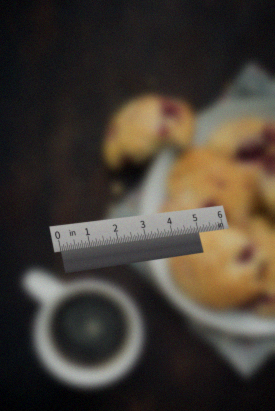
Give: 5; in
